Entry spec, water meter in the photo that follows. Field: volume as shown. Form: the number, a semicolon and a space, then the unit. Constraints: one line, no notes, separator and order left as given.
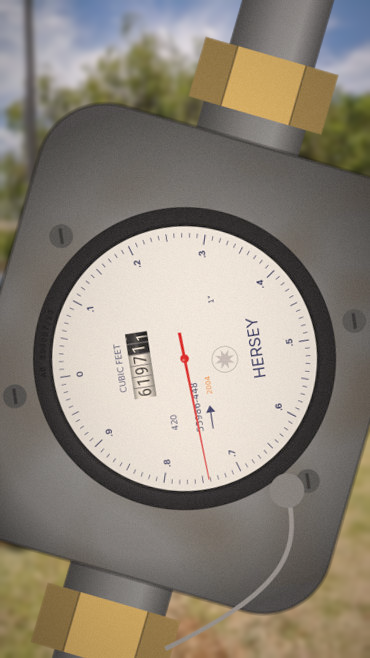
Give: 619710.74; ft³
